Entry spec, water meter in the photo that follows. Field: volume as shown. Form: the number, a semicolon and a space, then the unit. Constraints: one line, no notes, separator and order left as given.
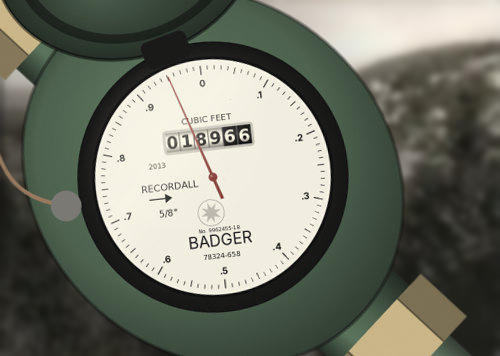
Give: 18965.95; ft³
